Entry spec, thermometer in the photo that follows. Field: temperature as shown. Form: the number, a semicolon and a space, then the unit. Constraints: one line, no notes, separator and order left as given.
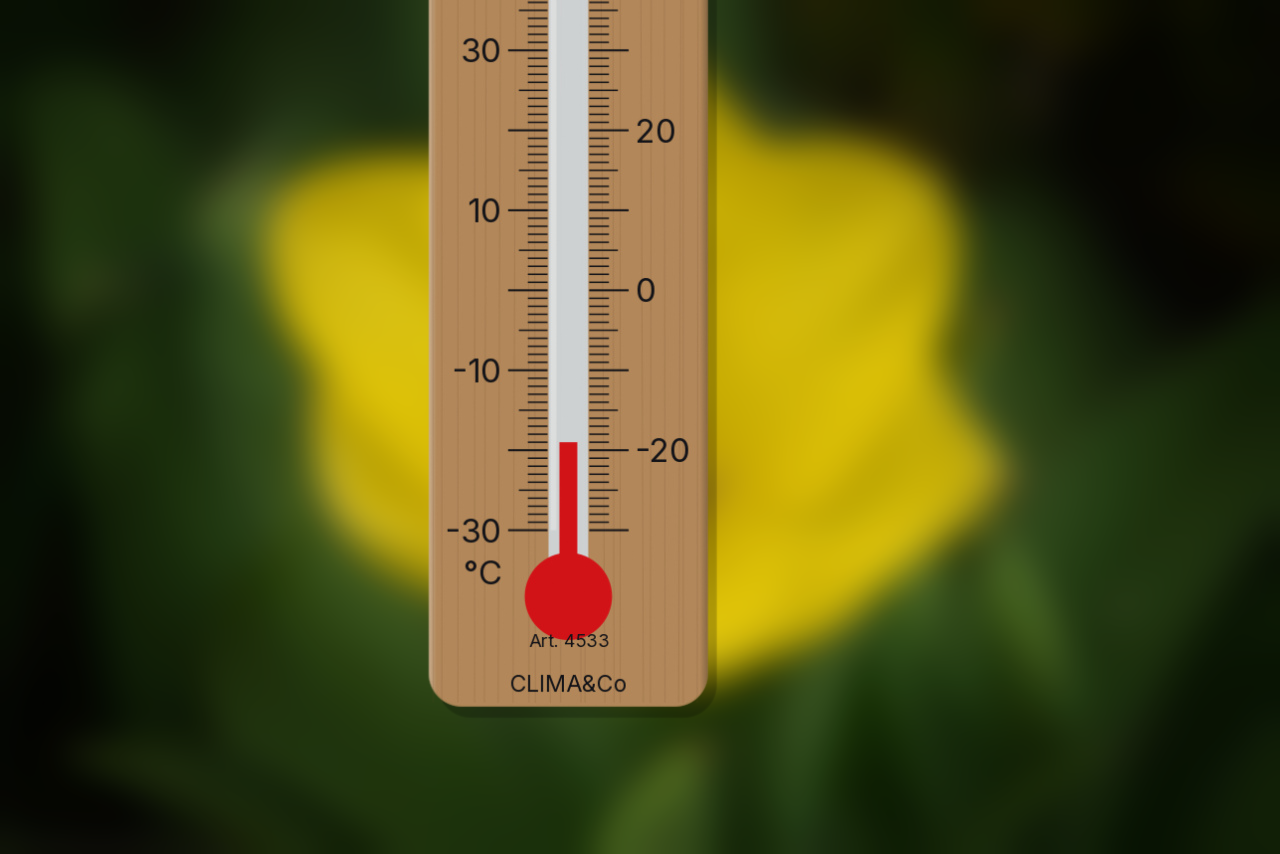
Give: -19; °C
